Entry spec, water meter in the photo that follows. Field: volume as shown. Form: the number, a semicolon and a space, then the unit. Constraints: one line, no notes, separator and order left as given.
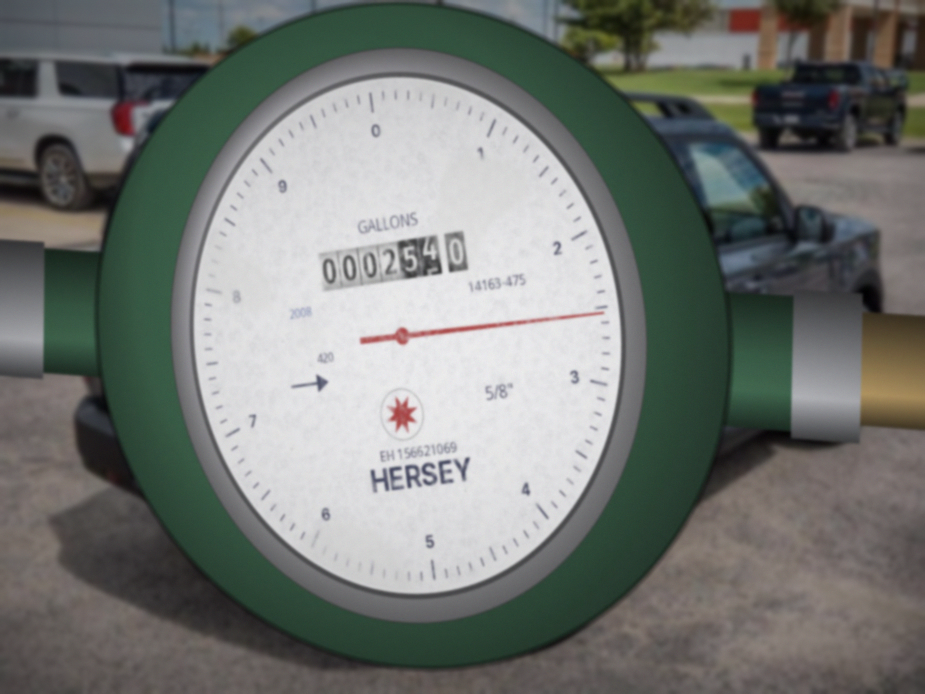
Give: 2542.5; gal
